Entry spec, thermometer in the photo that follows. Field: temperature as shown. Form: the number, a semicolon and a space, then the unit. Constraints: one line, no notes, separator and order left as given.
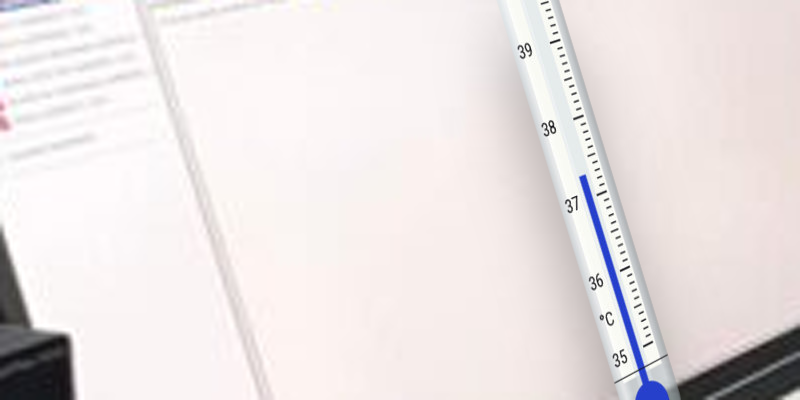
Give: 37.3; °C
